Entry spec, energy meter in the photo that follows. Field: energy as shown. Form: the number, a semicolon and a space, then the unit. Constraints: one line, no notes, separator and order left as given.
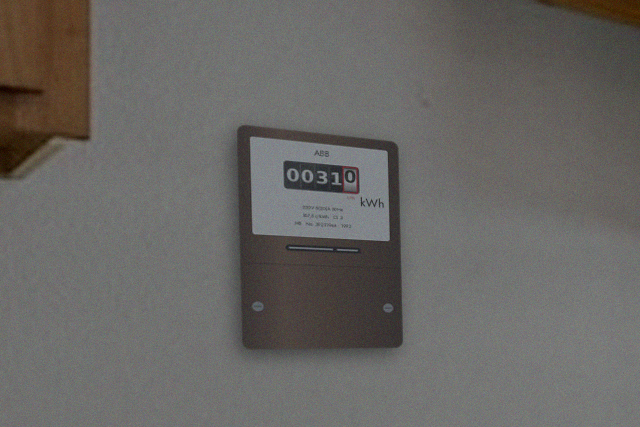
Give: 31.0; kWh
